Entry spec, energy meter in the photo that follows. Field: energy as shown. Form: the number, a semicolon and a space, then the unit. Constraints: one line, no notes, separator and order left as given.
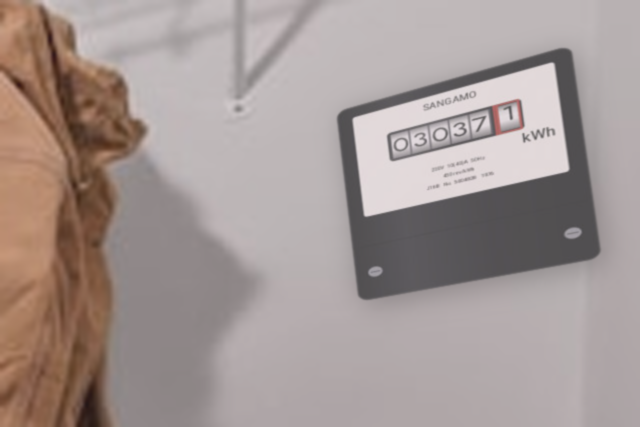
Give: 3037.1; kWh
